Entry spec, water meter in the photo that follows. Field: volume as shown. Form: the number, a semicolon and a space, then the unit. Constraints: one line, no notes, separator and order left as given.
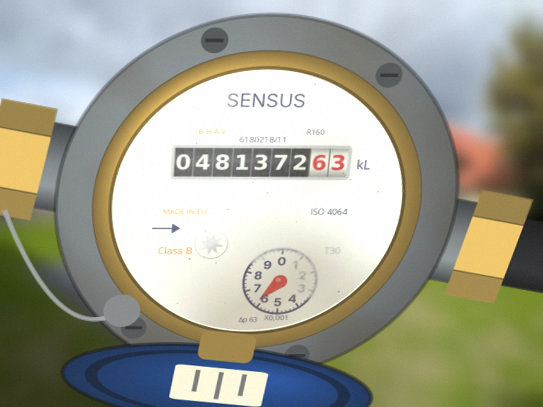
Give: 481372.636; kL
